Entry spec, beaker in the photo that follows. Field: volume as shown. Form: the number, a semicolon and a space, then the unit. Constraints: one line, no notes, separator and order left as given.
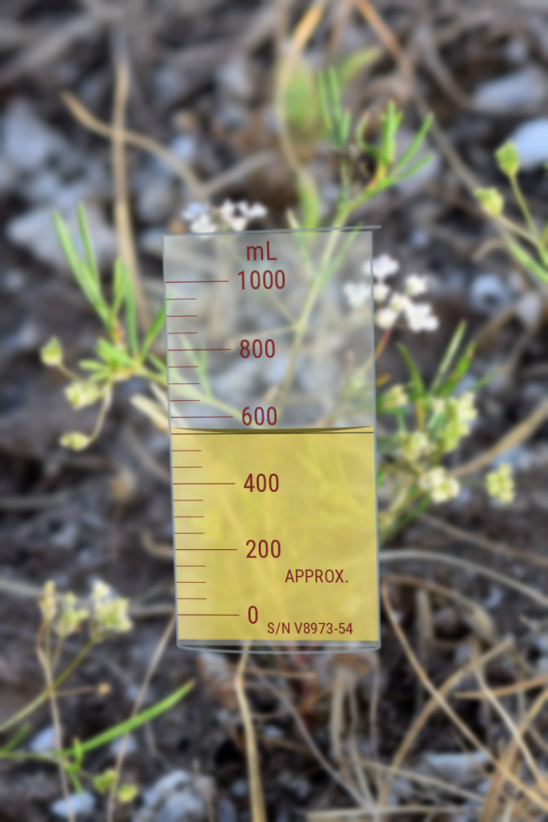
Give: 550; mL
